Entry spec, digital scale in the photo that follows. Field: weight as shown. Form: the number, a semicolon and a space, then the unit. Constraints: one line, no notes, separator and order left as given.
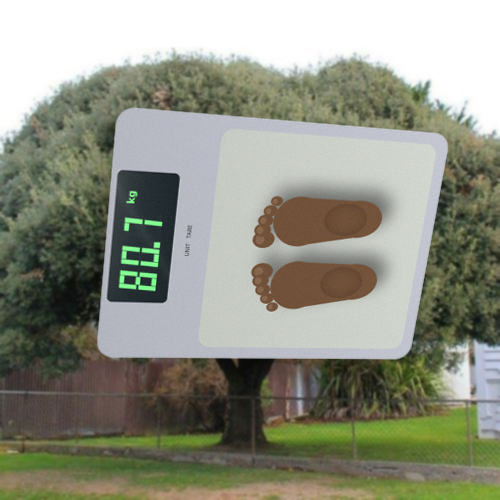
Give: 80.7; kg
